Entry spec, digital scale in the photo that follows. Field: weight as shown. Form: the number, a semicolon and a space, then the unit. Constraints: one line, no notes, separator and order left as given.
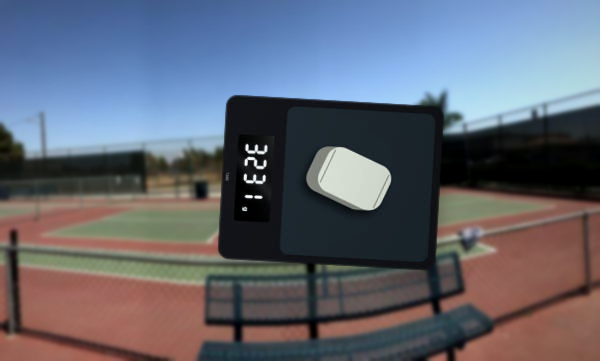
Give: 3231; g
